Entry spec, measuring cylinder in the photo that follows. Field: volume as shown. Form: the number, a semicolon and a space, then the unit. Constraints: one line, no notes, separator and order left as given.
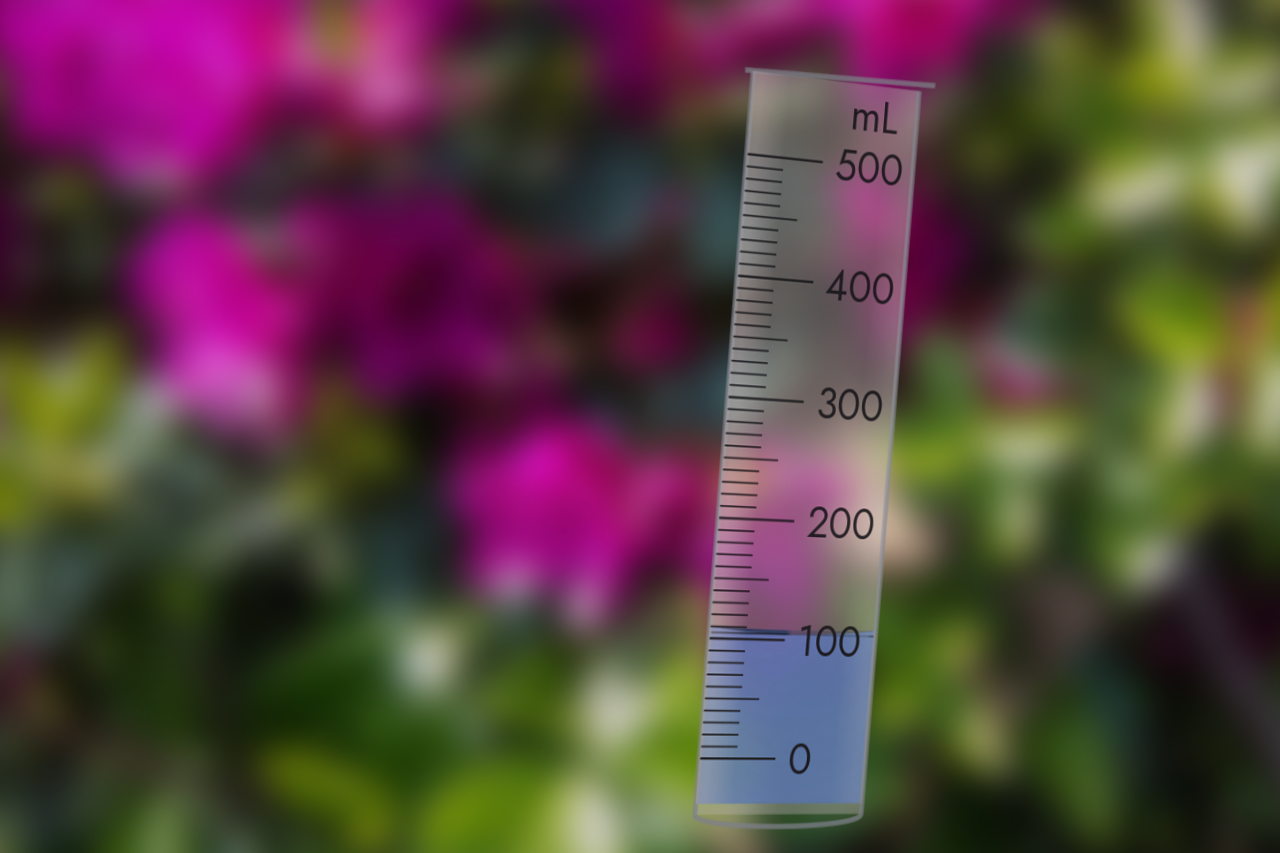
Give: 105; mL
